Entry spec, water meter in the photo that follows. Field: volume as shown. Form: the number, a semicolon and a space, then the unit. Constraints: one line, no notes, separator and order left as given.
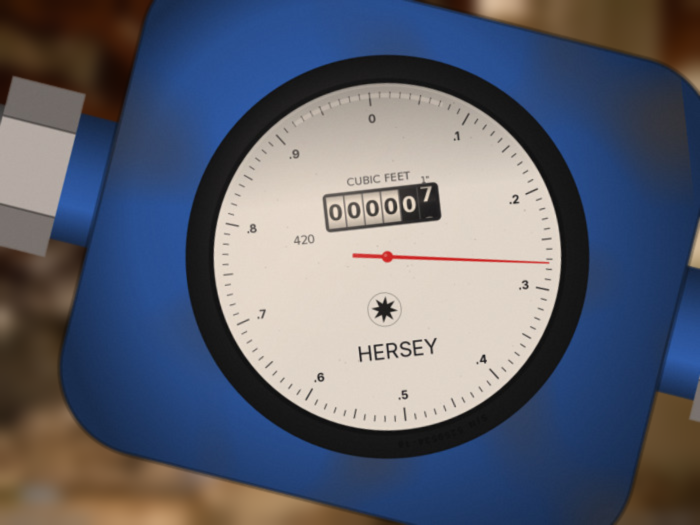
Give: 7.27; ft³
